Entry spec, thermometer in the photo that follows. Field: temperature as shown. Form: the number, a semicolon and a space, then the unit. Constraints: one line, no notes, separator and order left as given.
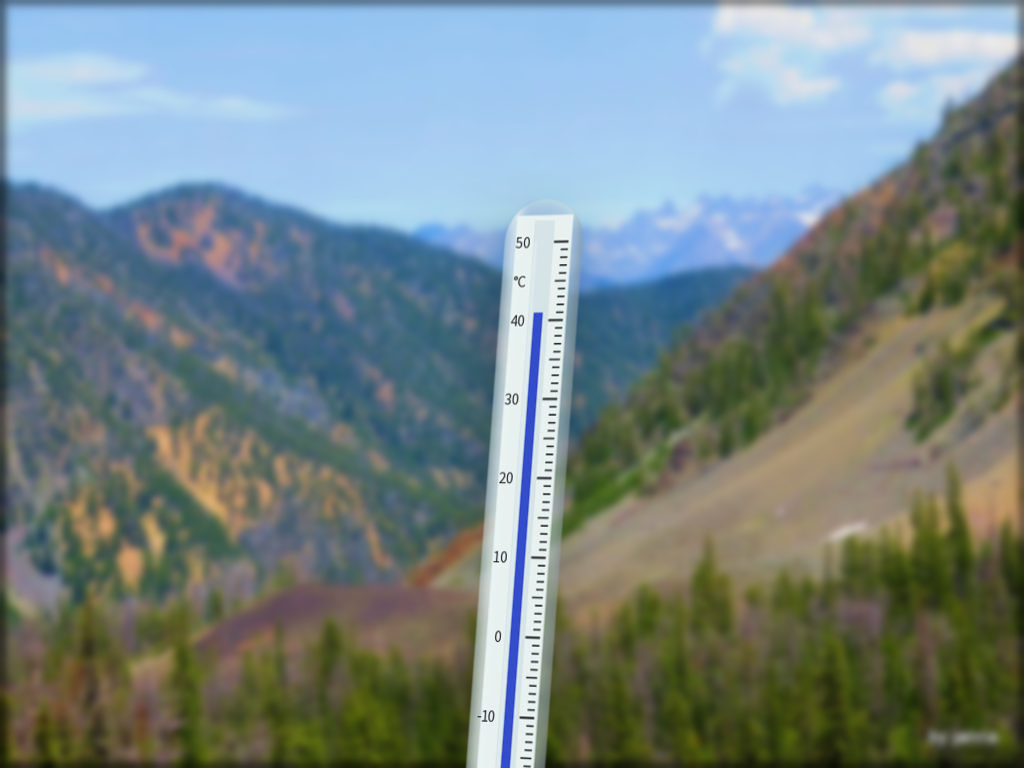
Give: 41; °C
